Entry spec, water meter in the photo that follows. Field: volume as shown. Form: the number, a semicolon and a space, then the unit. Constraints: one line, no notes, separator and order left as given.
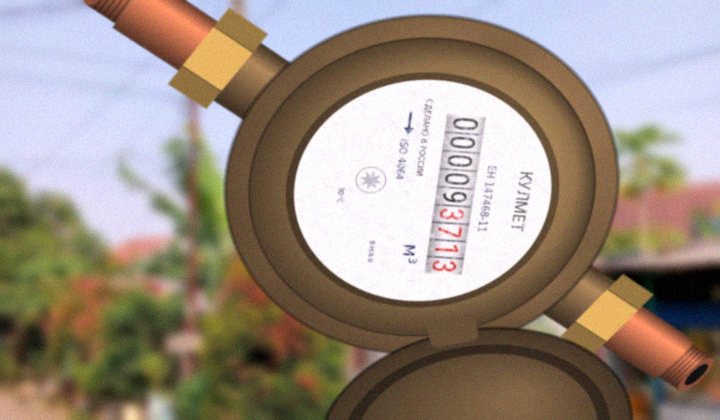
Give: 9.3713; m³
